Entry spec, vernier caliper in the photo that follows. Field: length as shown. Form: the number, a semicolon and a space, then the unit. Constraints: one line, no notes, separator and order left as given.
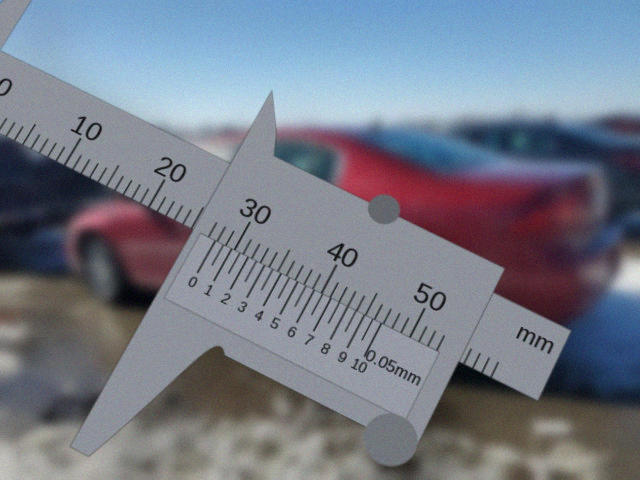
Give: 27.8; mm
